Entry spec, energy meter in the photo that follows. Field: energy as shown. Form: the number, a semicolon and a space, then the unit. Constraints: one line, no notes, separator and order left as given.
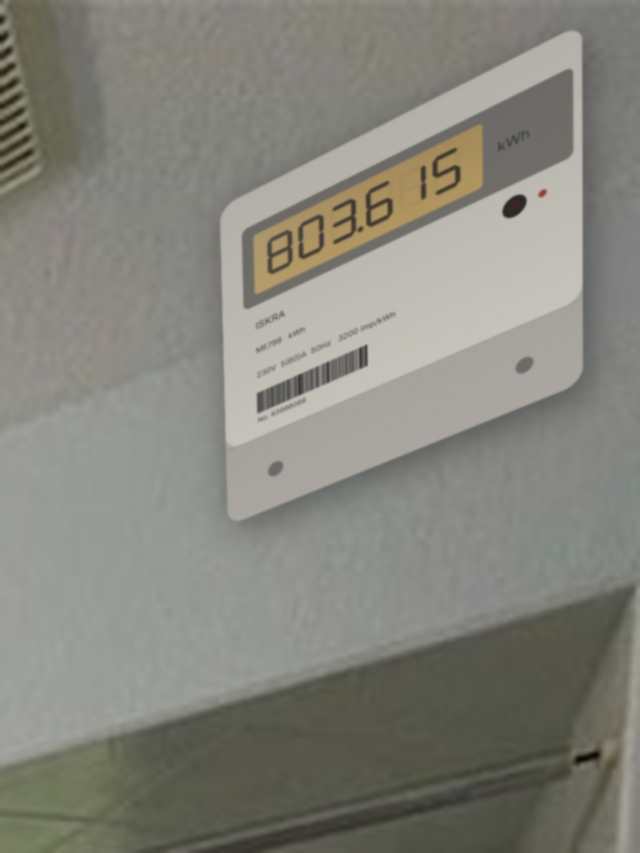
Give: 803.615; kWh
